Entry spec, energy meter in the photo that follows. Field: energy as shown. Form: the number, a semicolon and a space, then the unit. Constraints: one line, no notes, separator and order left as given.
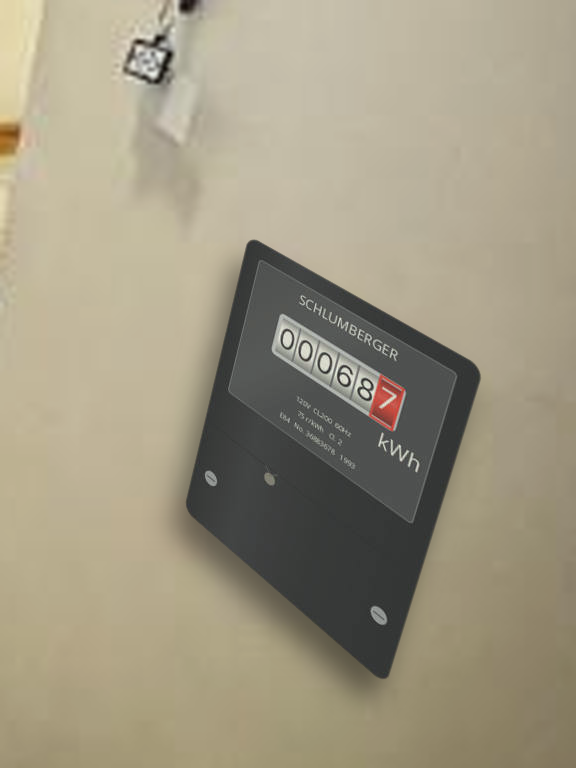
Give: 68.7; kWh
